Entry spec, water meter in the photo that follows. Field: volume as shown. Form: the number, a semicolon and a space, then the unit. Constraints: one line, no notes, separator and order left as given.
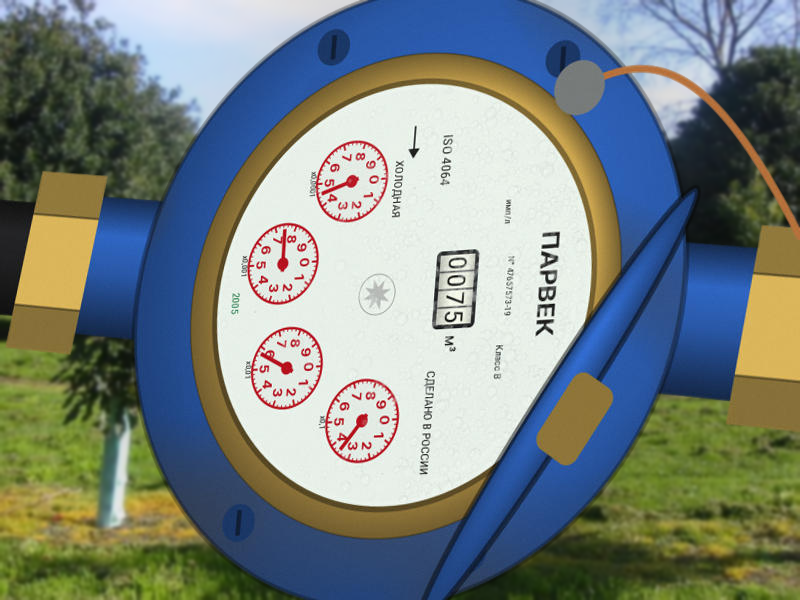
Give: 75.3574; m³
